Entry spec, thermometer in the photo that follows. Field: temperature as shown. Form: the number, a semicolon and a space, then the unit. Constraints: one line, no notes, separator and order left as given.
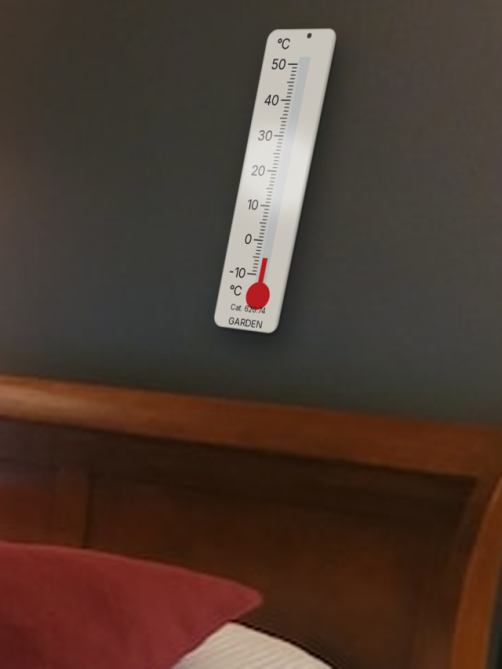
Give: -5; °C
